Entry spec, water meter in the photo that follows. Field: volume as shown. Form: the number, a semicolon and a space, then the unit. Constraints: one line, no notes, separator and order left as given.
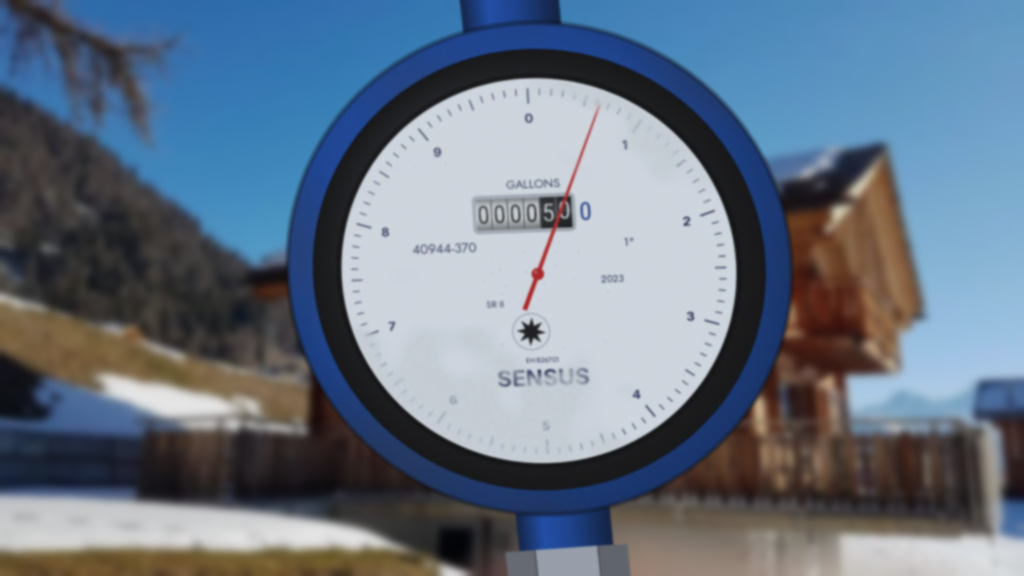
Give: 500.6; gal
